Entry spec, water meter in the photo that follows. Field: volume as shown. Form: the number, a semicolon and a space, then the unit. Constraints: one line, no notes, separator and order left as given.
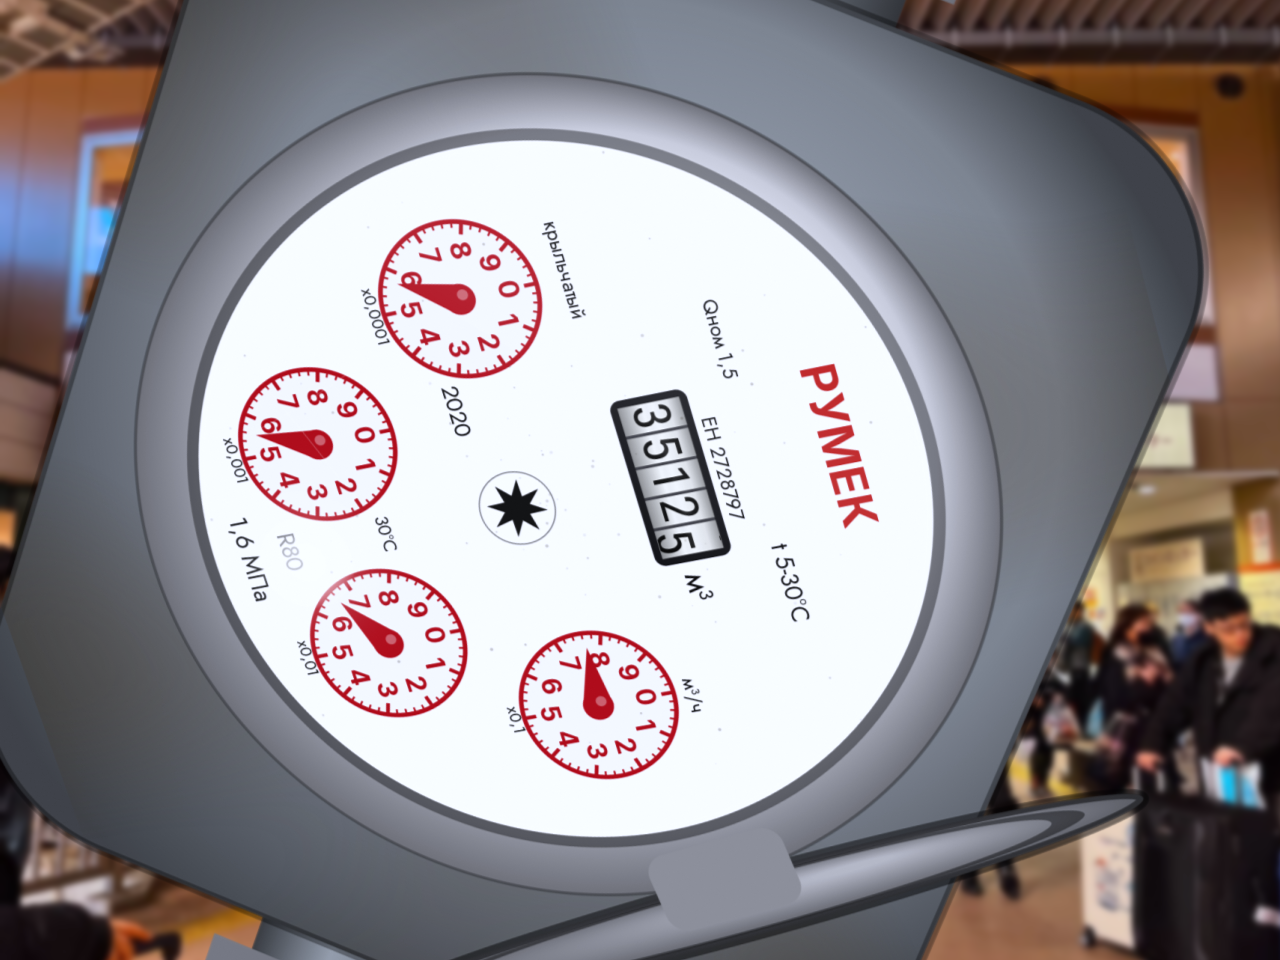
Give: 35124.7655; m³
